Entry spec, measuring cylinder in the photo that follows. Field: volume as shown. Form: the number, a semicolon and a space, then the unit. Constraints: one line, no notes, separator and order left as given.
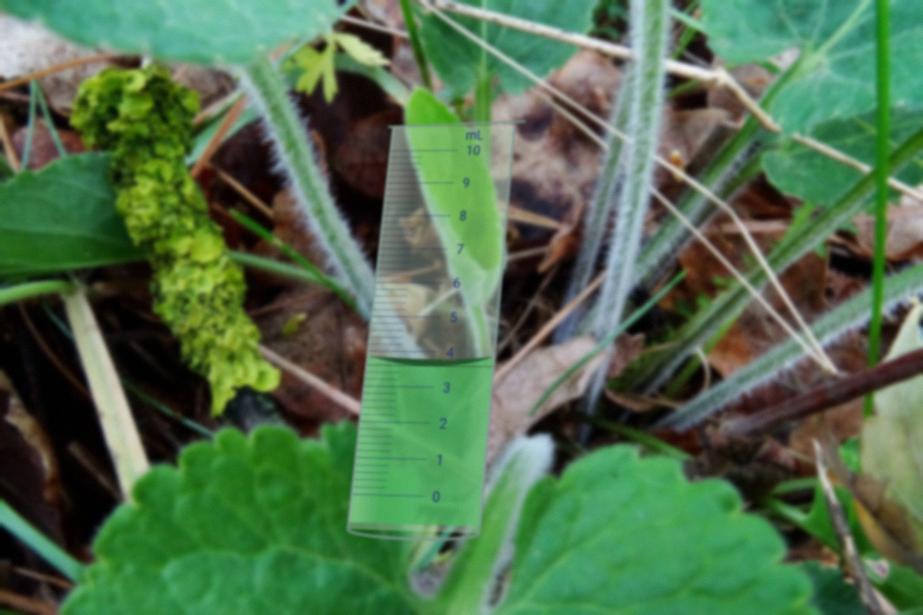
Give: 3.6; mL
